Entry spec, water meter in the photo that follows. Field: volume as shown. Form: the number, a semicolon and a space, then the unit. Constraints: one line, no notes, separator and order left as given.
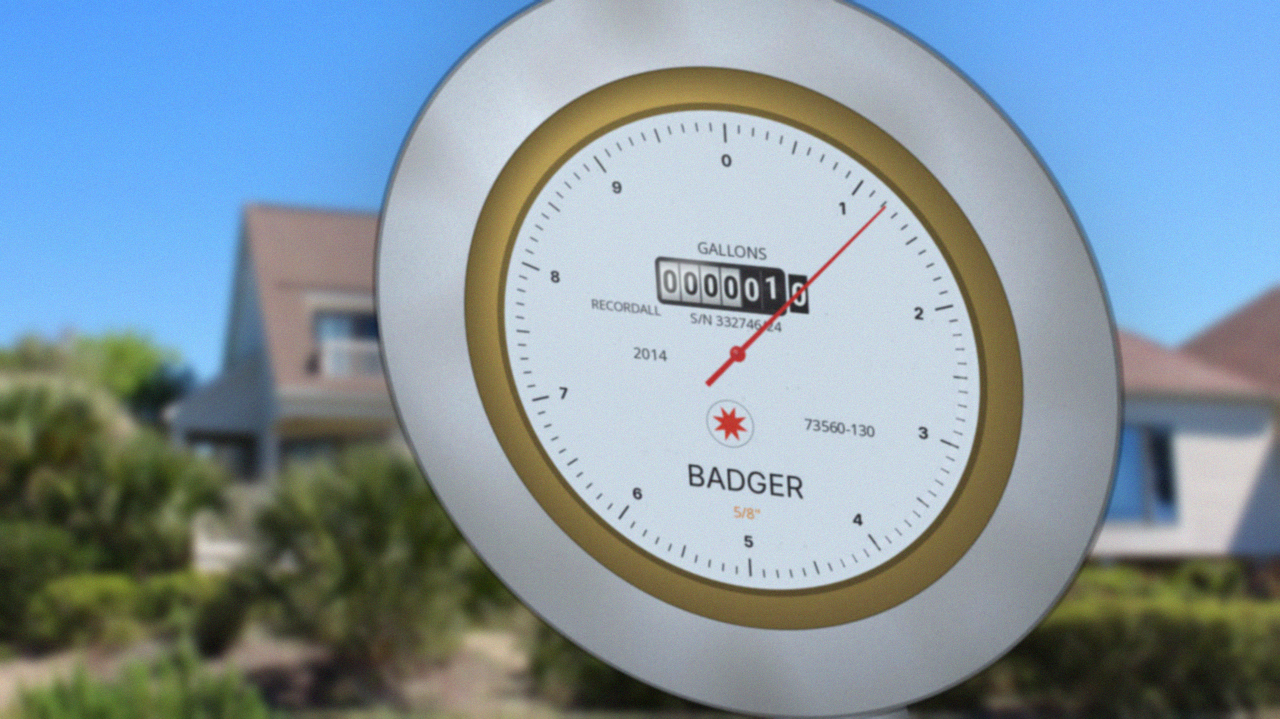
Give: 11.2; gal
